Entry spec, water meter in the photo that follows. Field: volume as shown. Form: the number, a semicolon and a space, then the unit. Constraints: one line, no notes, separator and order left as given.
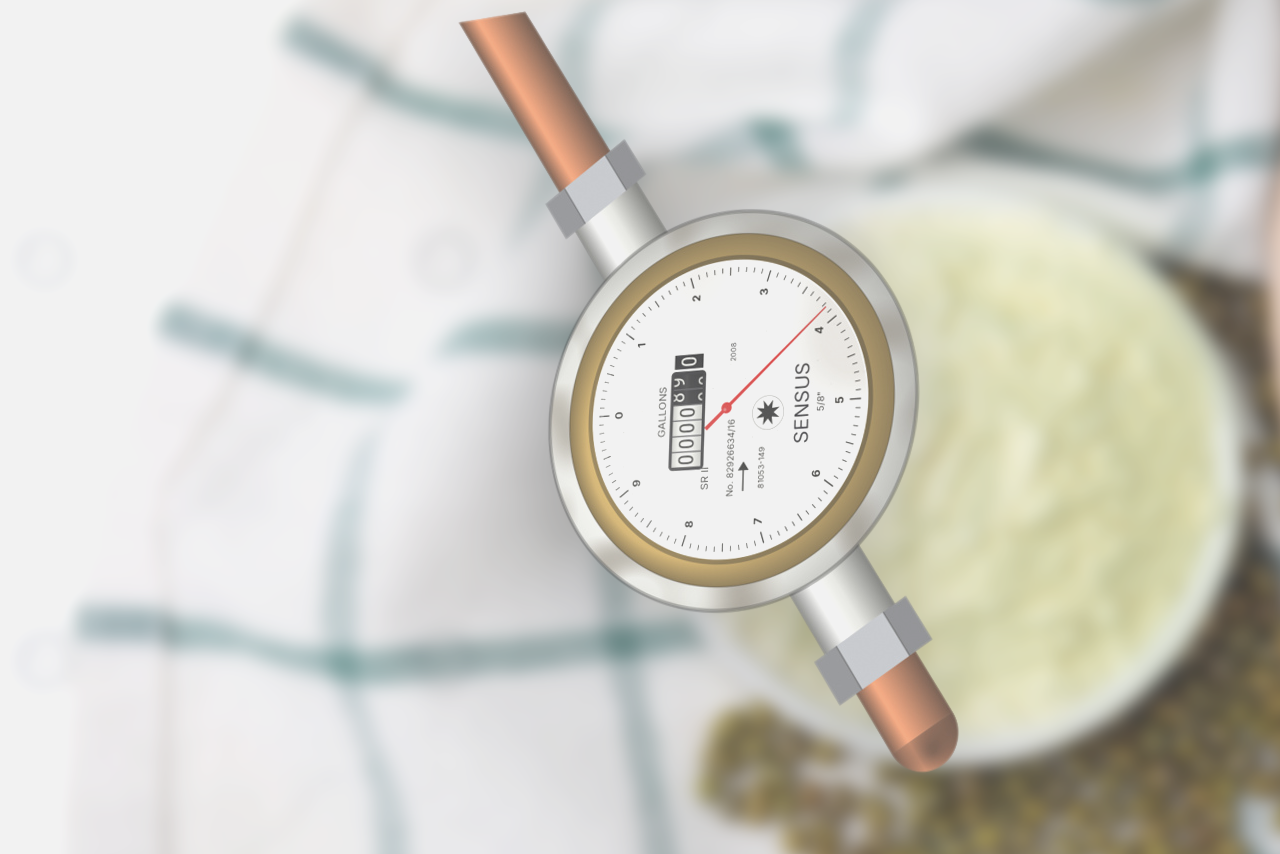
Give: 893.8; gal
